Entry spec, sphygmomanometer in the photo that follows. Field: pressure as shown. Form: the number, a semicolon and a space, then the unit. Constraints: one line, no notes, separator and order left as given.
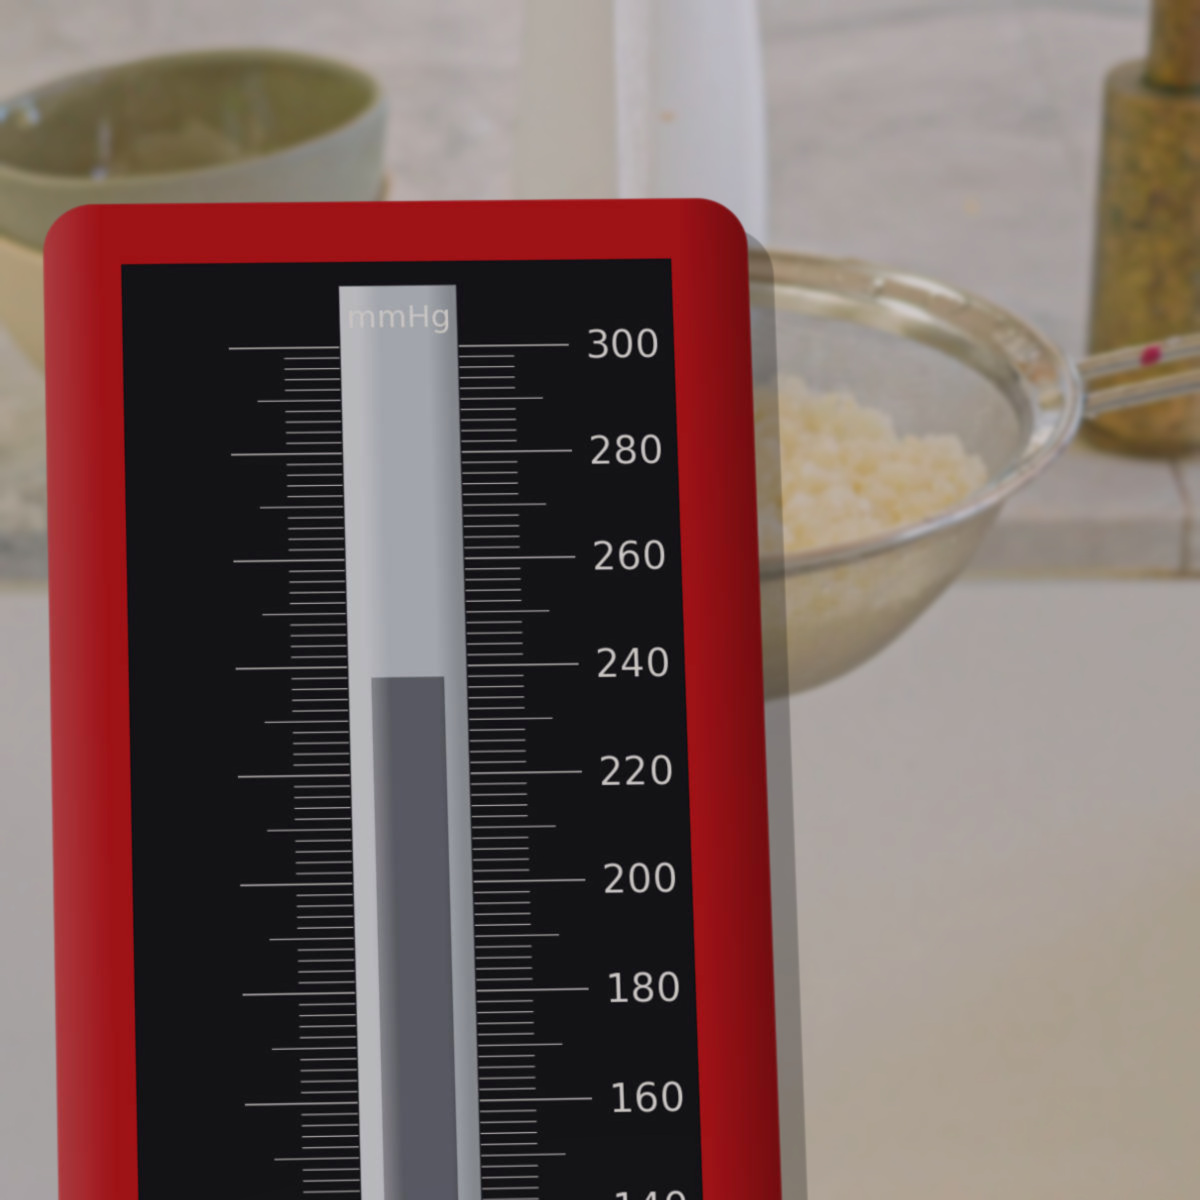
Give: 238; mmHg
